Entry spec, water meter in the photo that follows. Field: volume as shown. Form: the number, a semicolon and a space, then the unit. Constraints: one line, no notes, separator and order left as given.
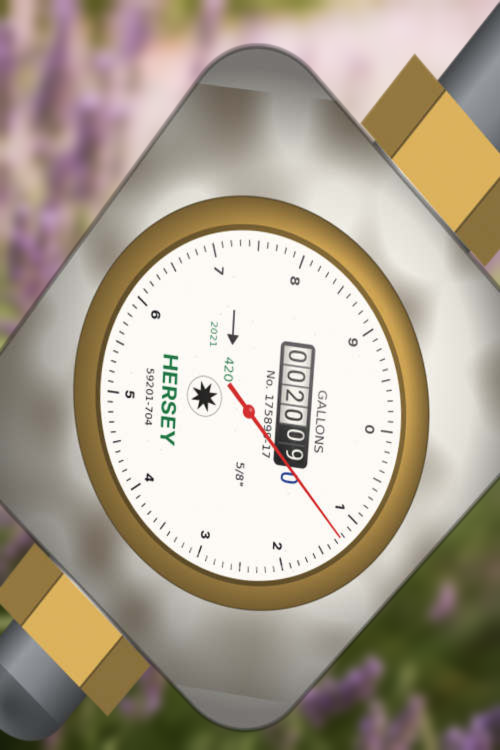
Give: 20091.2; gal
